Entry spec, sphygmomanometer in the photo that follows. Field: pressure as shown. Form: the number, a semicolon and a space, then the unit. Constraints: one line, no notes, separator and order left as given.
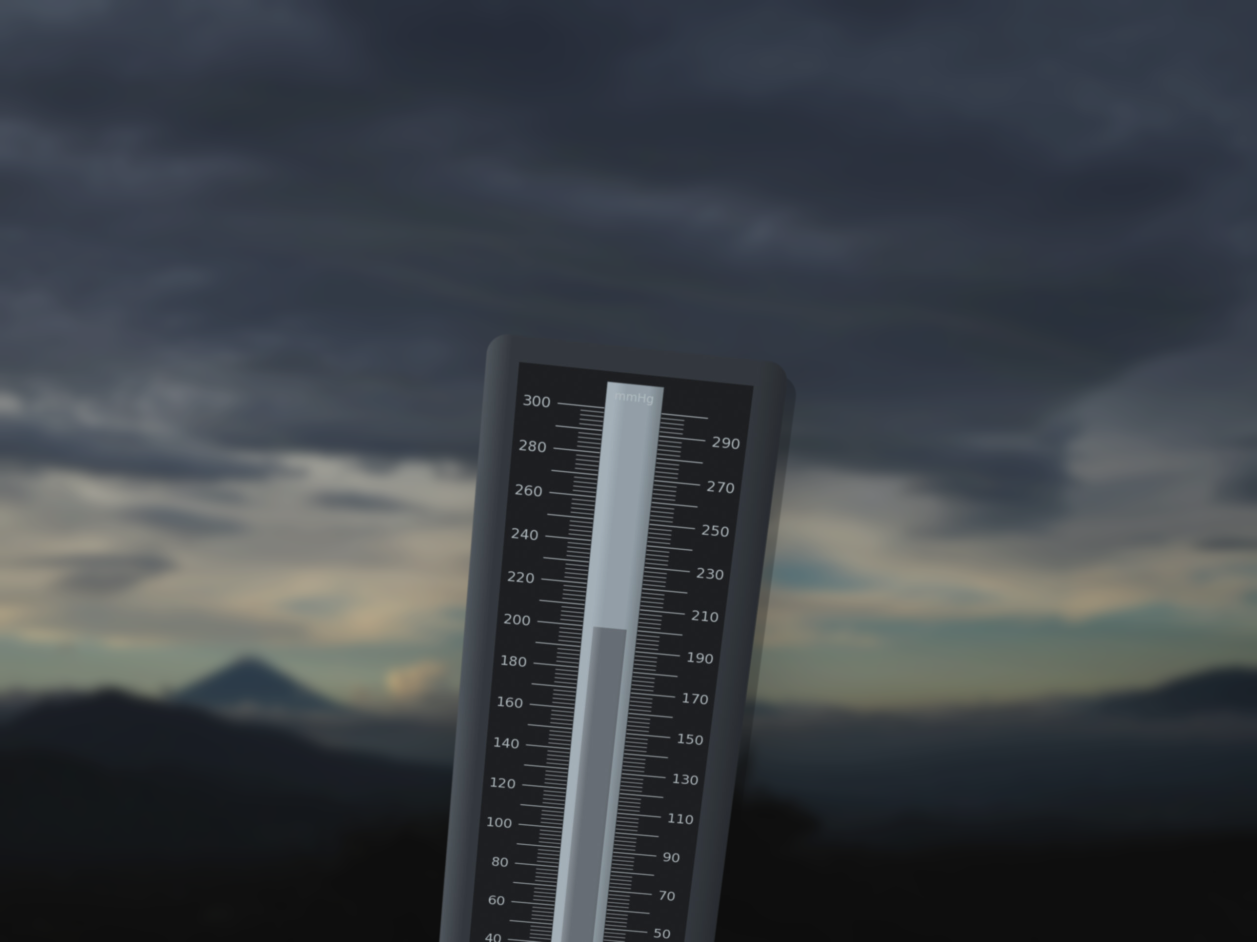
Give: 200; mmHg
